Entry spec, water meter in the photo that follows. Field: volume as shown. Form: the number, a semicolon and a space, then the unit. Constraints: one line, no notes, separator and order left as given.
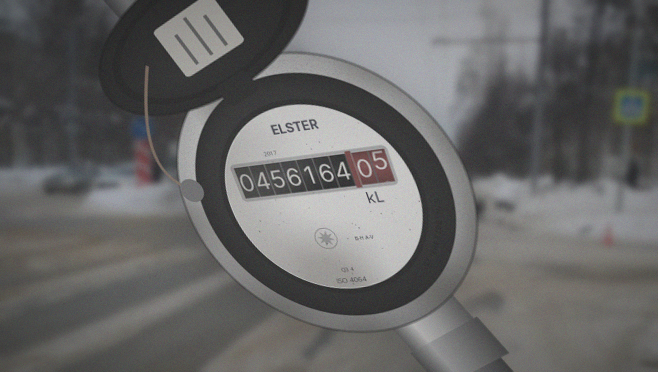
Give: 456164.05; kL
